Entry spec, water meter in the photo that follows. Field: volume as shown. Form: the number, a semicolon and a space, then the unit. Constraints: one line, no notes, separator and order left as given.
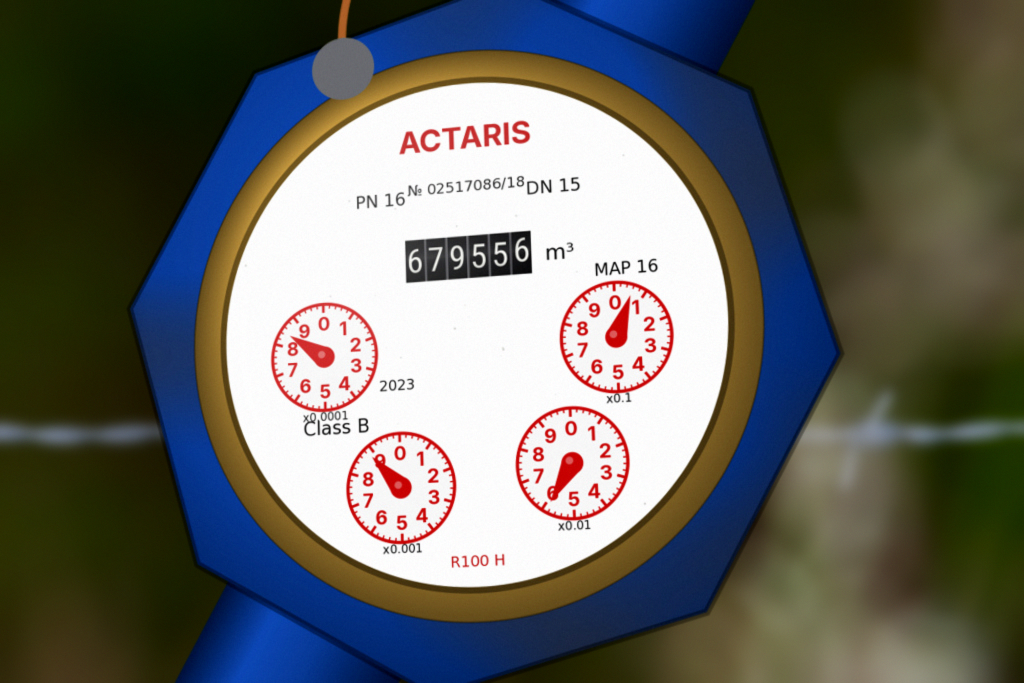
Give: 679556.0588; m³
